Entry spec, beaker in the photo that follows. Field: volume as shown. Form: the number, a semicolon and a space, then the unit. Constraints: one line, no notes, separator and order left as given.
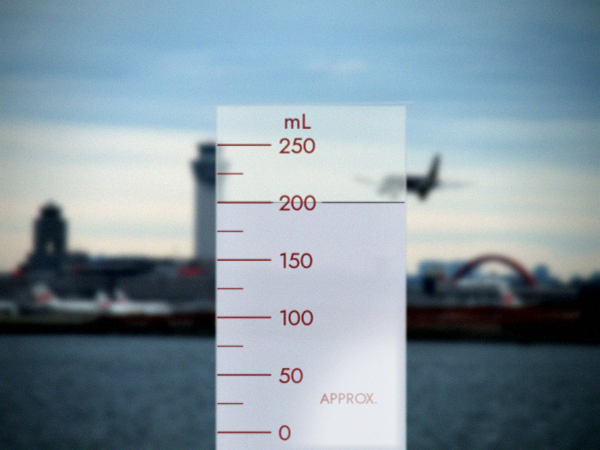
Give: 200; mL
